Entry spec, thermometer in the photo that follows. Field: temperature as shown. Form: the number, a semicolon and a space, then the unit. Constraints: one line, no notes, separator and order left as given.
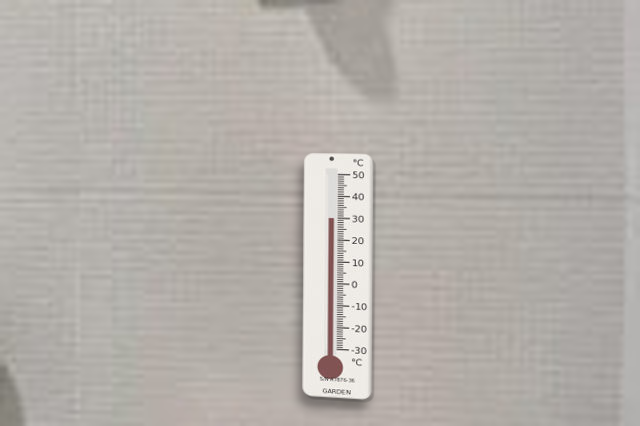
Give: 30; °C
